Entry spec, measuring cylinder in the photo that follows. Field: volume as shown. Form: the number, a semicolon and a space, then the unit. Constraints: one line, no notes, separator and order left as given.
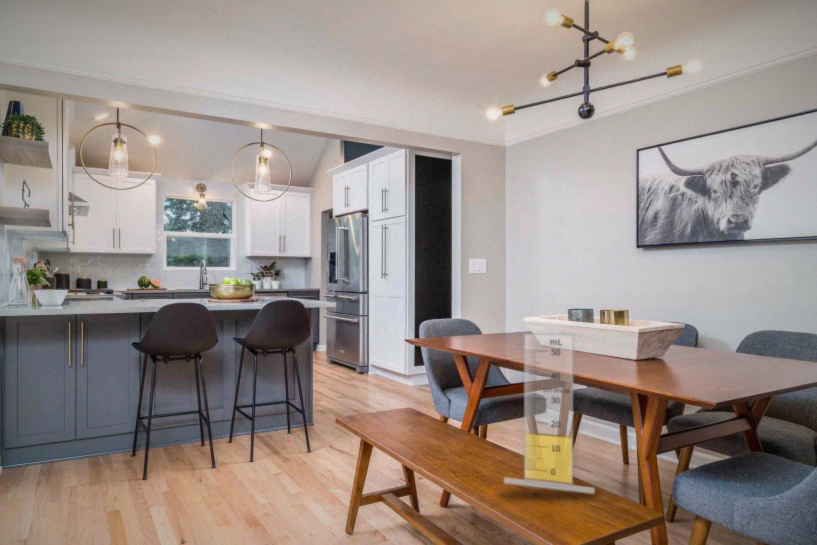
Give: 15; mL
